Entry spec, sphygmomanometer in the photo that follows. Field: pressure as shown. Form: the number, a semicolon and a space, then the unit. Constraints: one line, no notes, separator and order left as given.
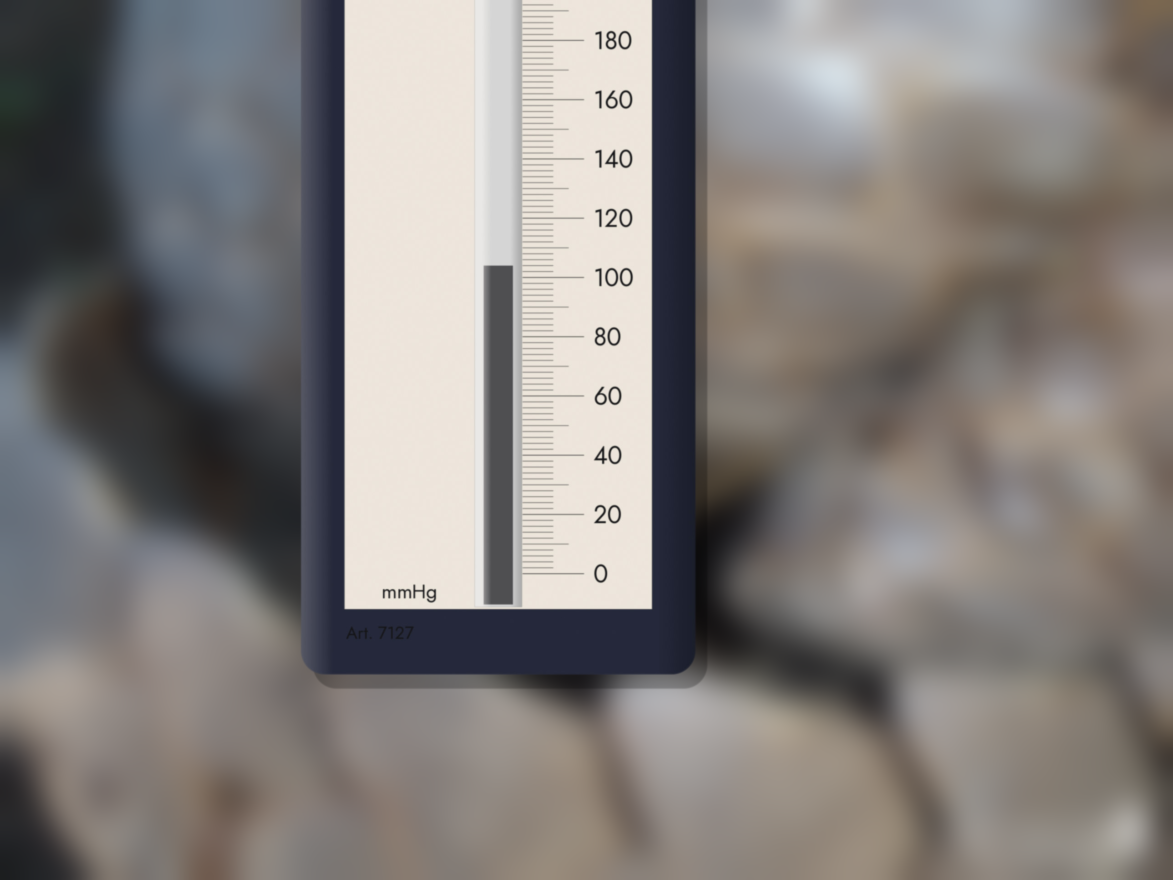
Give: 104; mmHg
